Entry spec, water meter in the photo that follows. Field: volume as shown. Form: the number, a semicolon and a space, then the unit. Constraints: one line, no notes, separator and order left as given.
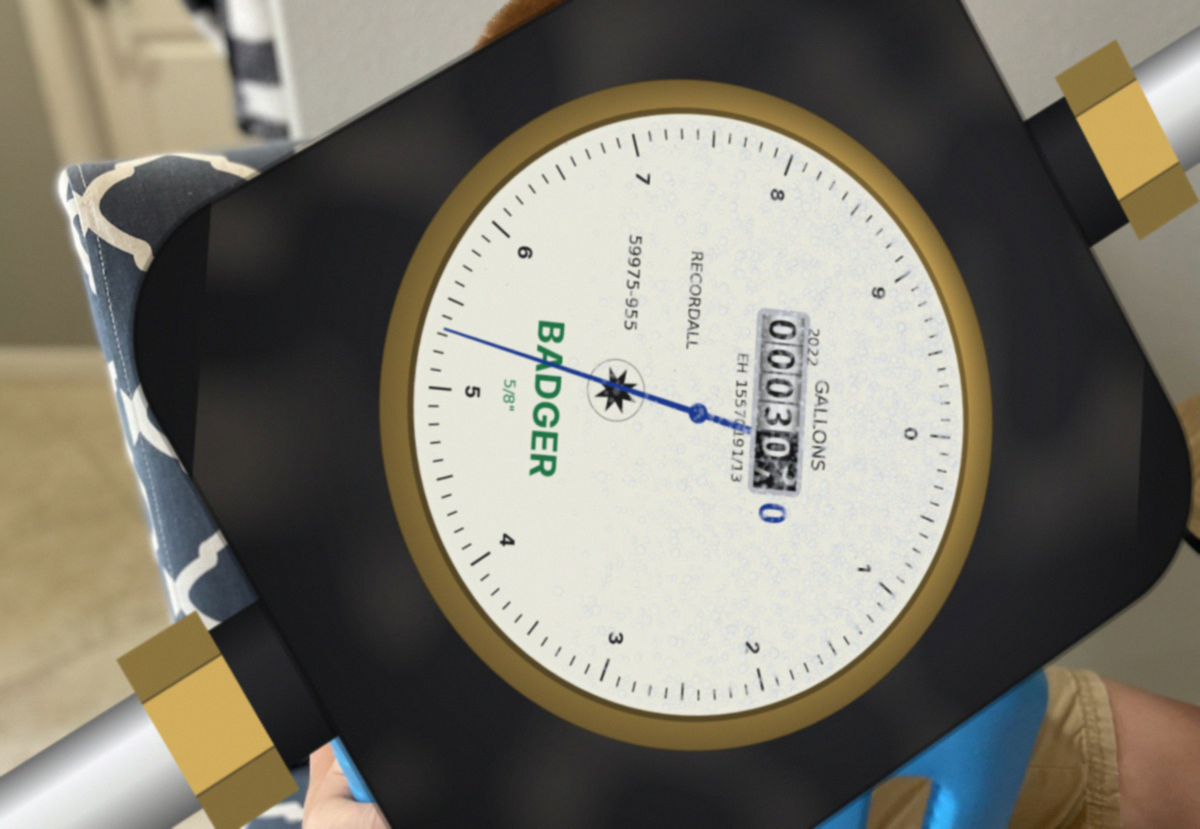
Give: 3035.3; gal
